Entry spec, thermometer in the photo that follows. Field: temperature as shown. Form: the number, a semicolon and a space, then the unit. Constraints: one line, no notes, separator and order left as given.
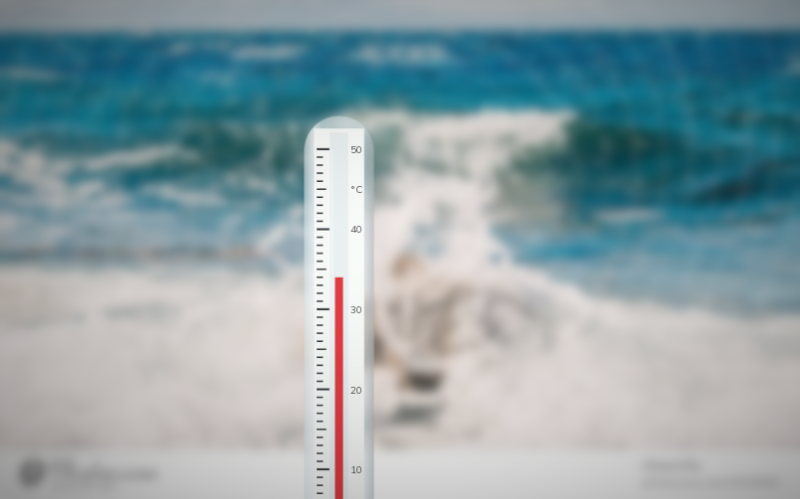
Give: 34; °C
